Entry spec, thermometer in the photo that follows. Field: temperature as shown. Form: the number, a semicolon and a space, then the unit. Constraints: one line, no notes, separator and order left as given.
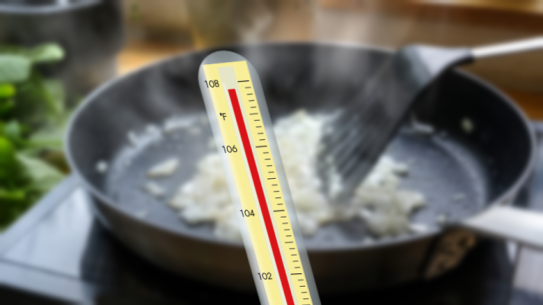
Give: 107.8; °F
